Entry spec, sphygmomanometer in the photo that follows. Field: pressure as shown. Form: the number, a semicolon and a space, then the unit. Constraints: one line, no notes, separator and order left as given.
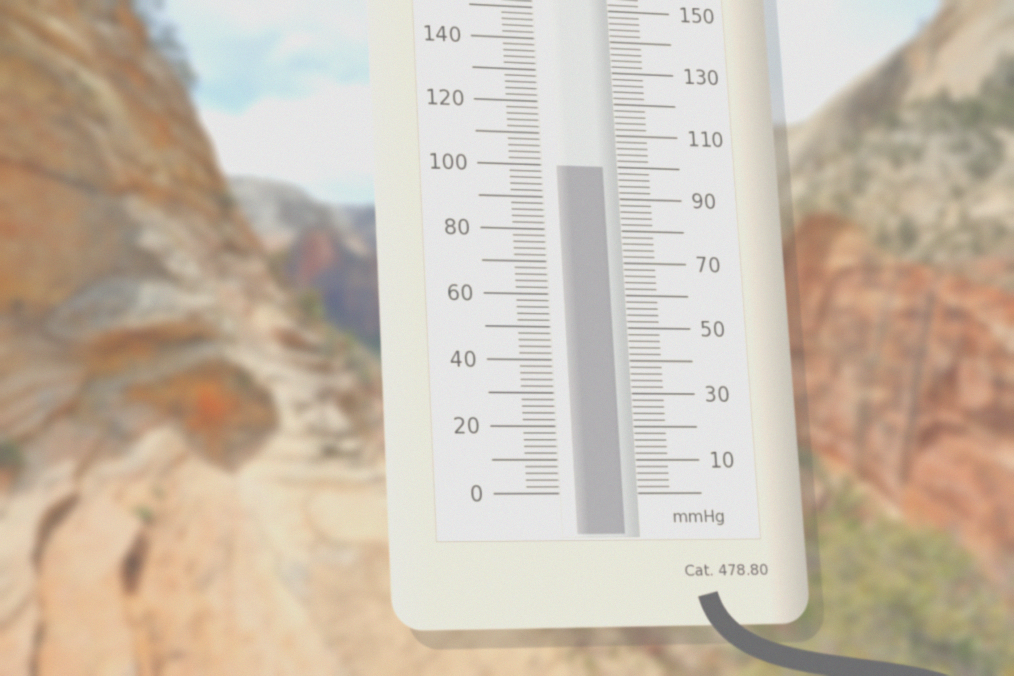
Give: 100; mmHg
